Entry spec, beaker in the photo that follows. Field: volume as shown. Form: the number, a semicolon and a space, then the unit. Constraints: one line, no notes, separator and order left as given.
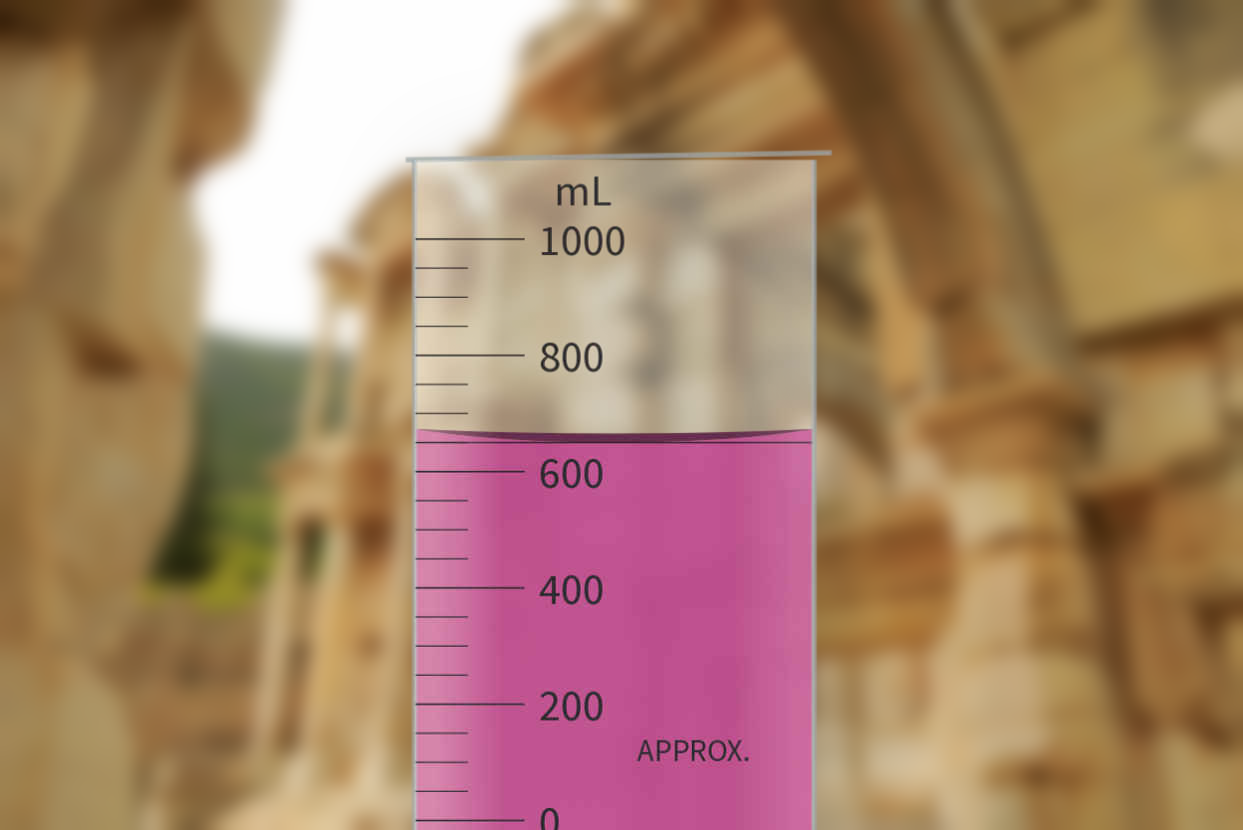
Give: 650; mL
